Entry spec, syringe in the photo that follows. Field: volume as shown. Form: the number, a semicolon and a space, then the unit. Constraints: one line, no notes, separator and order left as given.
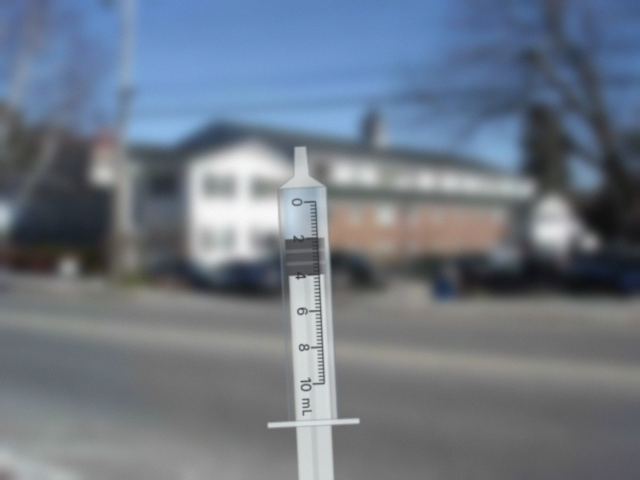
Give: 2; mL
